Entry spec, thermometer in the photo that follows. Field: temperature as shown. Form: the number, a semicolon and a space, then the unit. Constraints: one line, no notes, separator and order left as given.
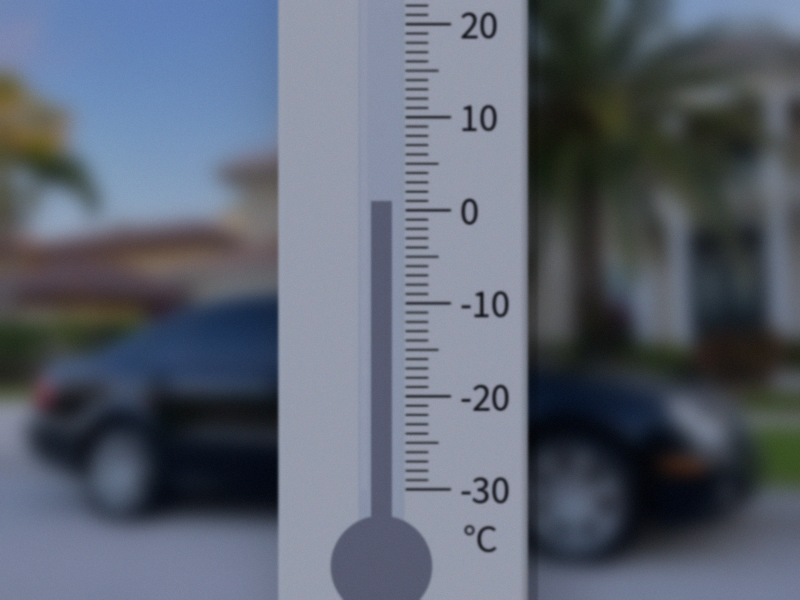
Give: 1; °C
